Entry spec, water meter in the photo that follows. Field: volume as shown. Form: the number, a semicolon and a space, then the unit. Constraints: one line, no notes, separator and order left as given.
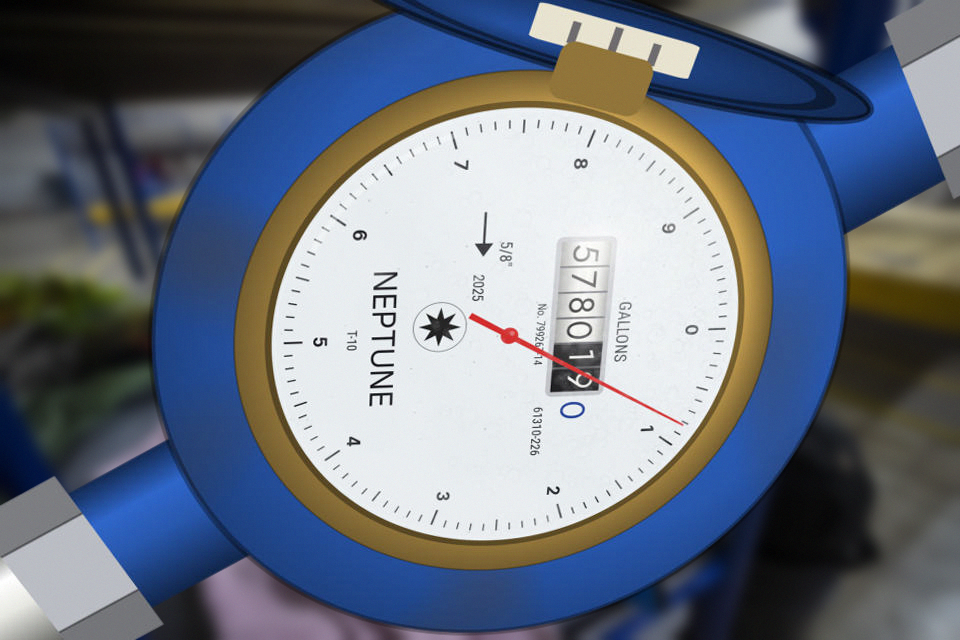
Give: 5780190.8; gal
